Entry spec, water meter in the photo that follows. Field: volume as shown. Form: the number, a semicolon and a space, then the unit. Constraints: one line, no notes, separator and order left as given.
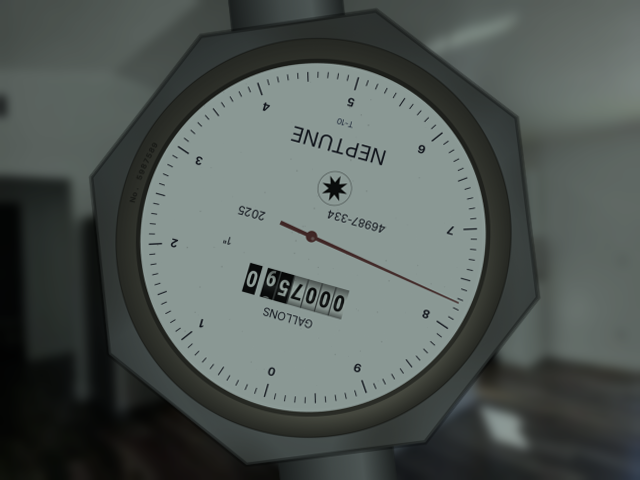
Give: 7587.7; gal
